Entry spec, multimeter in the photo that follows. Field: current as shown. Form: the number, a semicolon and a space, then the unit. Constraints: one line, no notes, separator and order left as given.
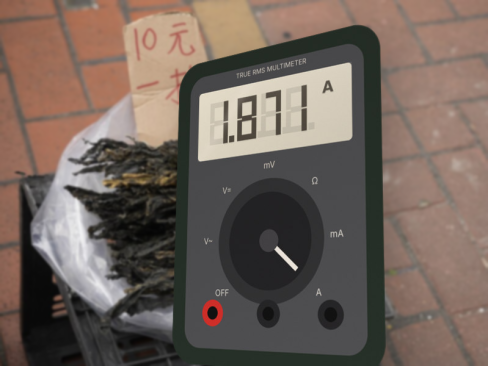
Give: 1.871; A
